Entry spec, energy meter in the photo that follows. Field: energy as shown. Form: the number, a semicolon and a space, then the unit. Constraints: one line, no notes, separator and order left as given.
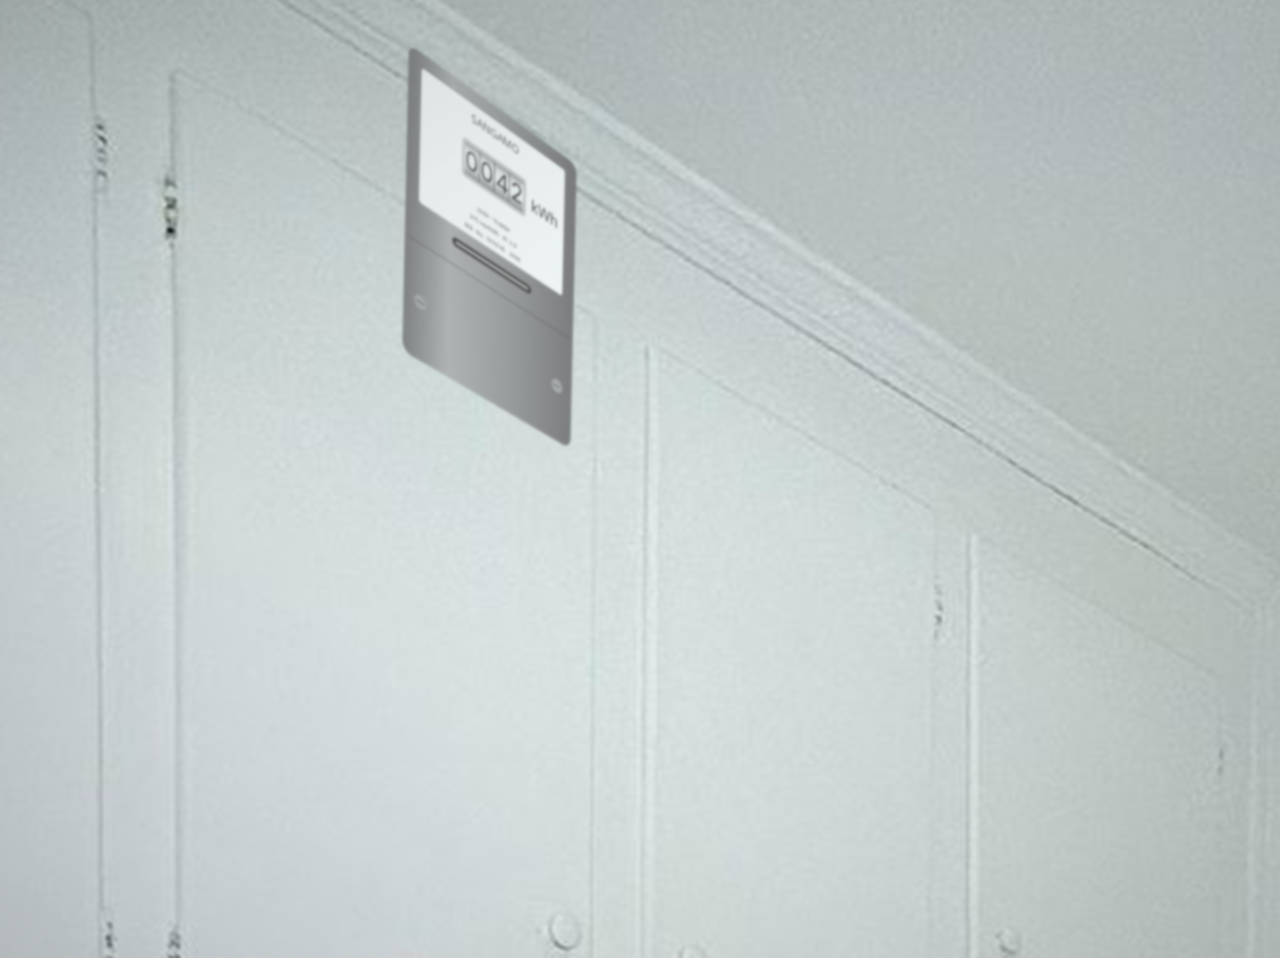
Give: 42; kWh
